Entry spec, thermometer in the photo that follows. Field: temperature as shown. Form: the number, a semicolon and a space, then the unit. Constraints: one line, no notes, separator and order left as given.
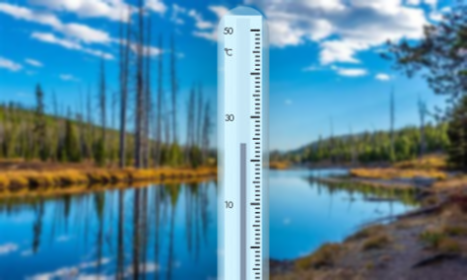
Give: 24; °C
